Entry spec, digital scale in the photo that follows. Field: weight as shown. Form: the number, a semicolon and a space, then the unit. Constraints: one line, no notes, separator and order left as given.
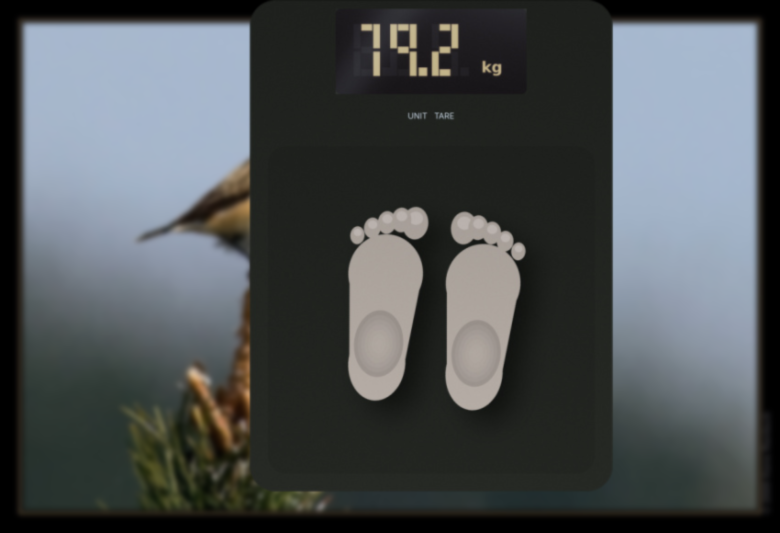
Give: 79.2; kg
